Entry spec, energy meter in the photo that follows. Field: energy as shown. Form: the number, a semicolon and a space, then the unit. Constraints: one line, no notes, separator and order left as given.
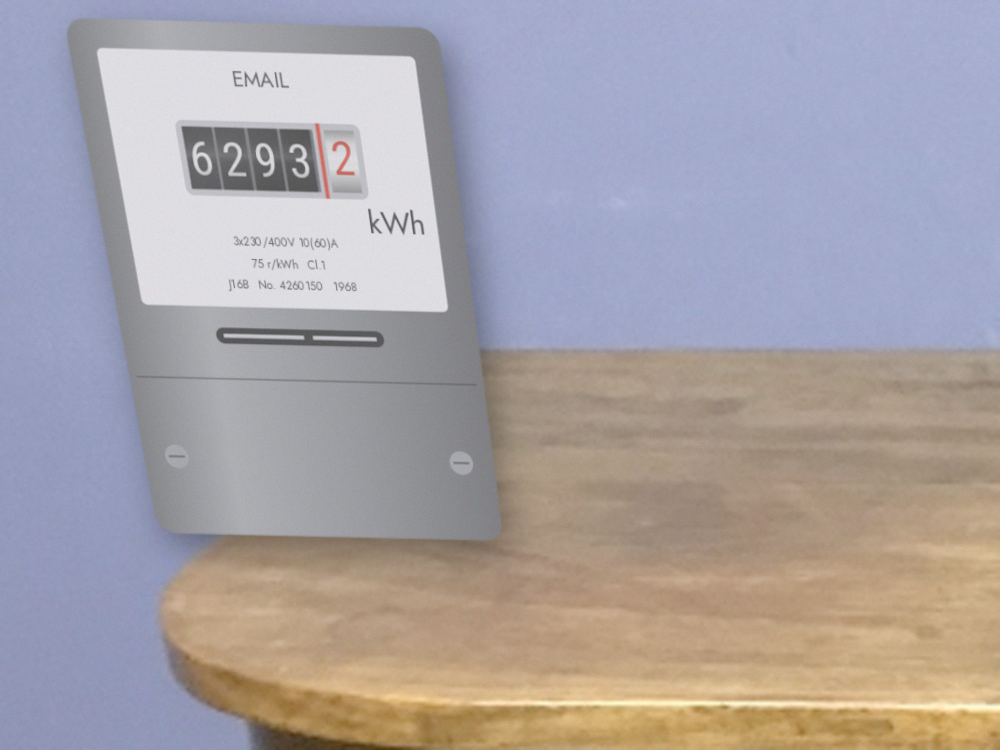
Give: 6293.2; kWh
